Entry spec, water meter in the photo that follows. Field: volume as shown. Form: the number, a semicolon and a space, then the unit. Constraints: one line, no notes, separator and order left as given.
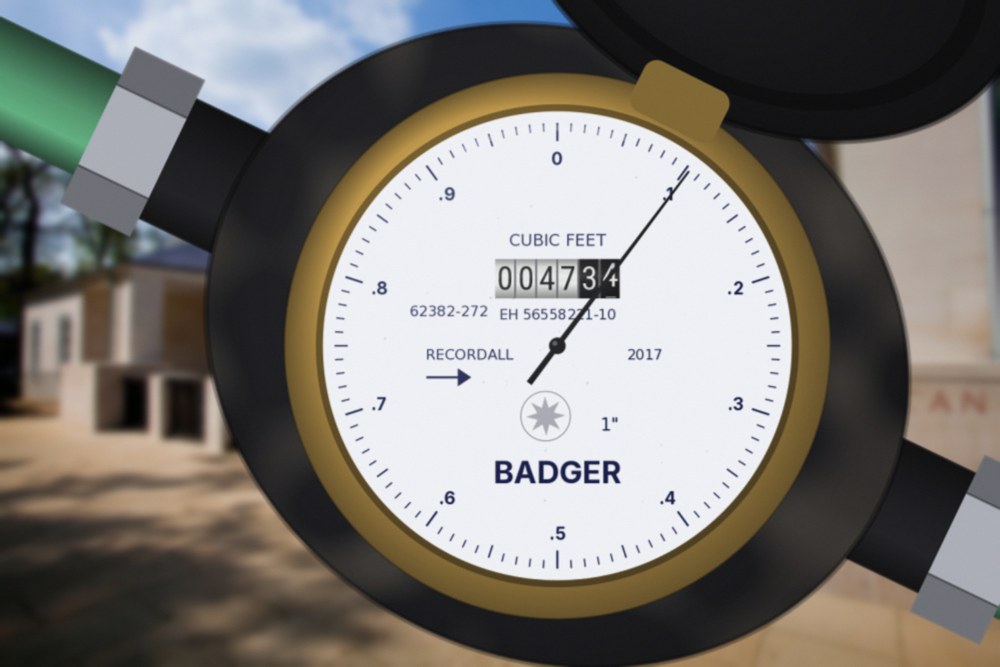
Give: 4734.10; ft³
